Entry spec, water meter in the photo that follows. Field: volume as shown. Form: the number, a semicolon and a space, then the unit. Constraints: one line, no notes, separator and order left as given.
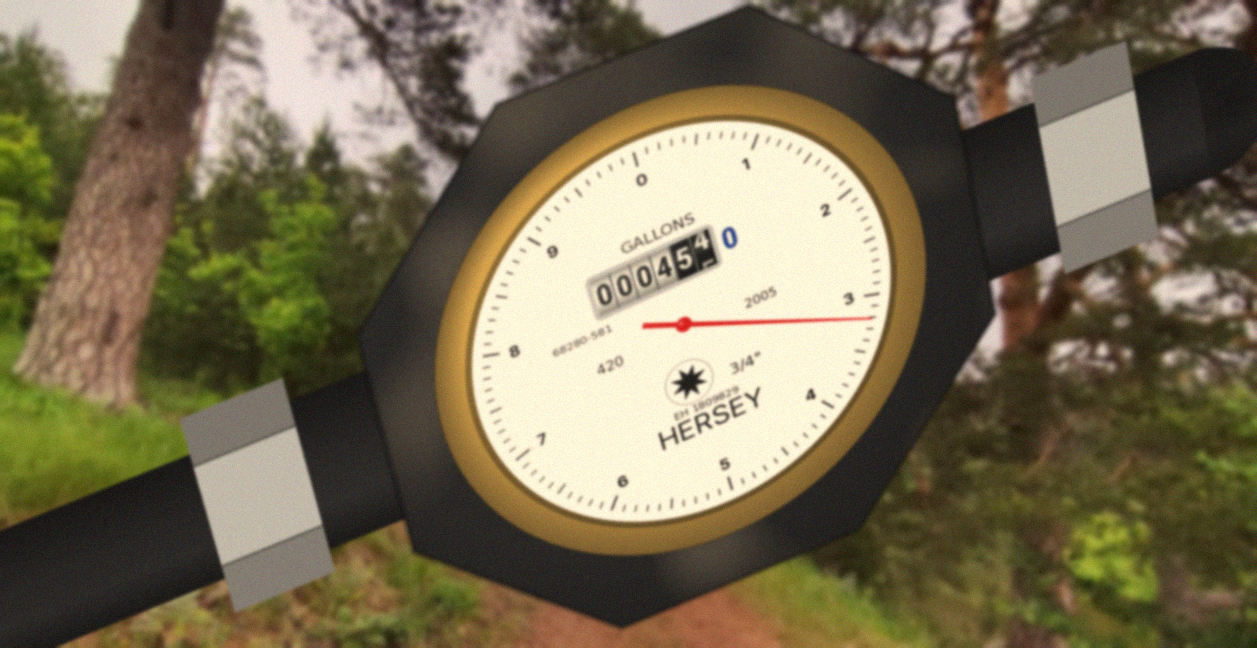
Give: 4543.2; gal
